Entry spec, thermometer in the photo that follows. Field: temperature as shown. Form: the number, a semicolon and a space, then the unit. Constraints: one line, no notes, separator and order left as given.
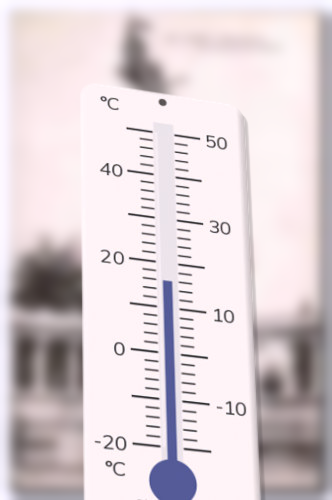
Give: 16; °C
